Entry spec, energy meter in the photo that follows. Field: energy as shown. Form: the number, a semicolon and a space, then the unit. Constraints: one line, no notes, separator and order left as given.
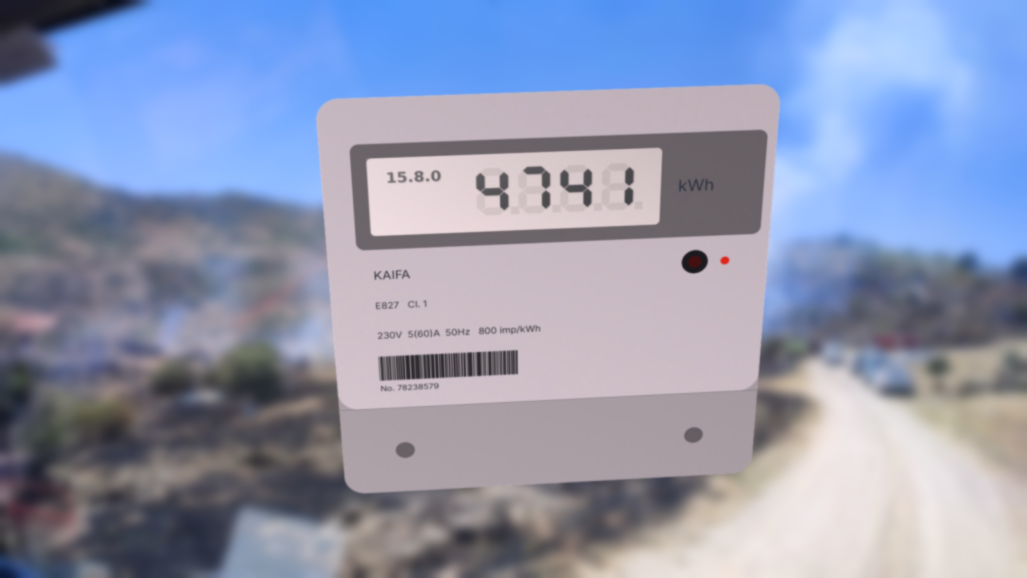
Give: 4741; kWh
